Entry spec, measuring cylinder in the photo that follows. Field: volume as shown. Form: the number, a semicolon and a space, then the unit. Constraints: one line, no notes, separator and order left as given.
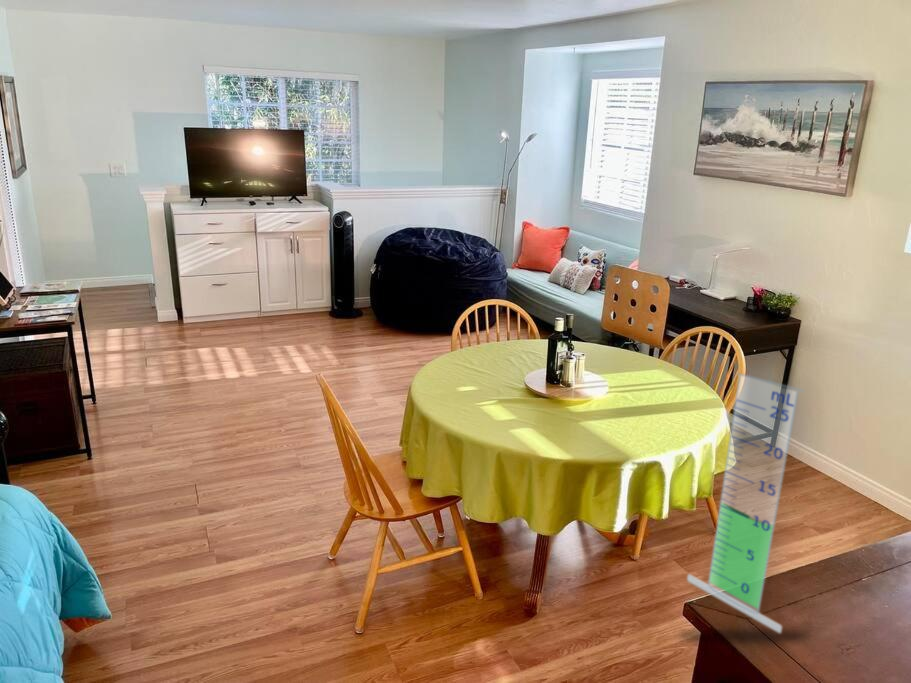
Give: 10; mL
